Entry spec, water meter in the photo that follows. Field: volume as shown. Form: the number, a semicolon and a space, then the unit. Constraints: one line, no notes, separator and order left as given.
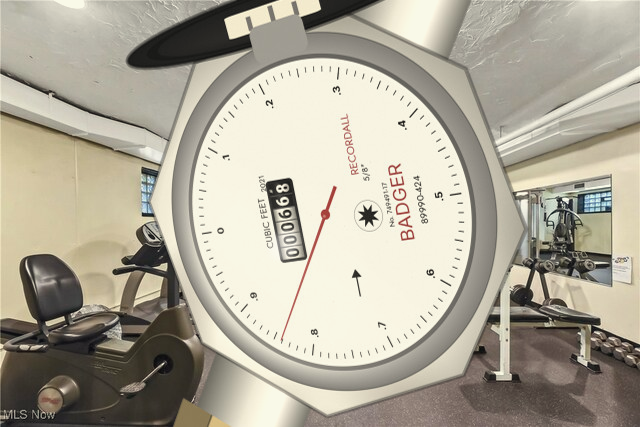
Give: 667.84; ft³
